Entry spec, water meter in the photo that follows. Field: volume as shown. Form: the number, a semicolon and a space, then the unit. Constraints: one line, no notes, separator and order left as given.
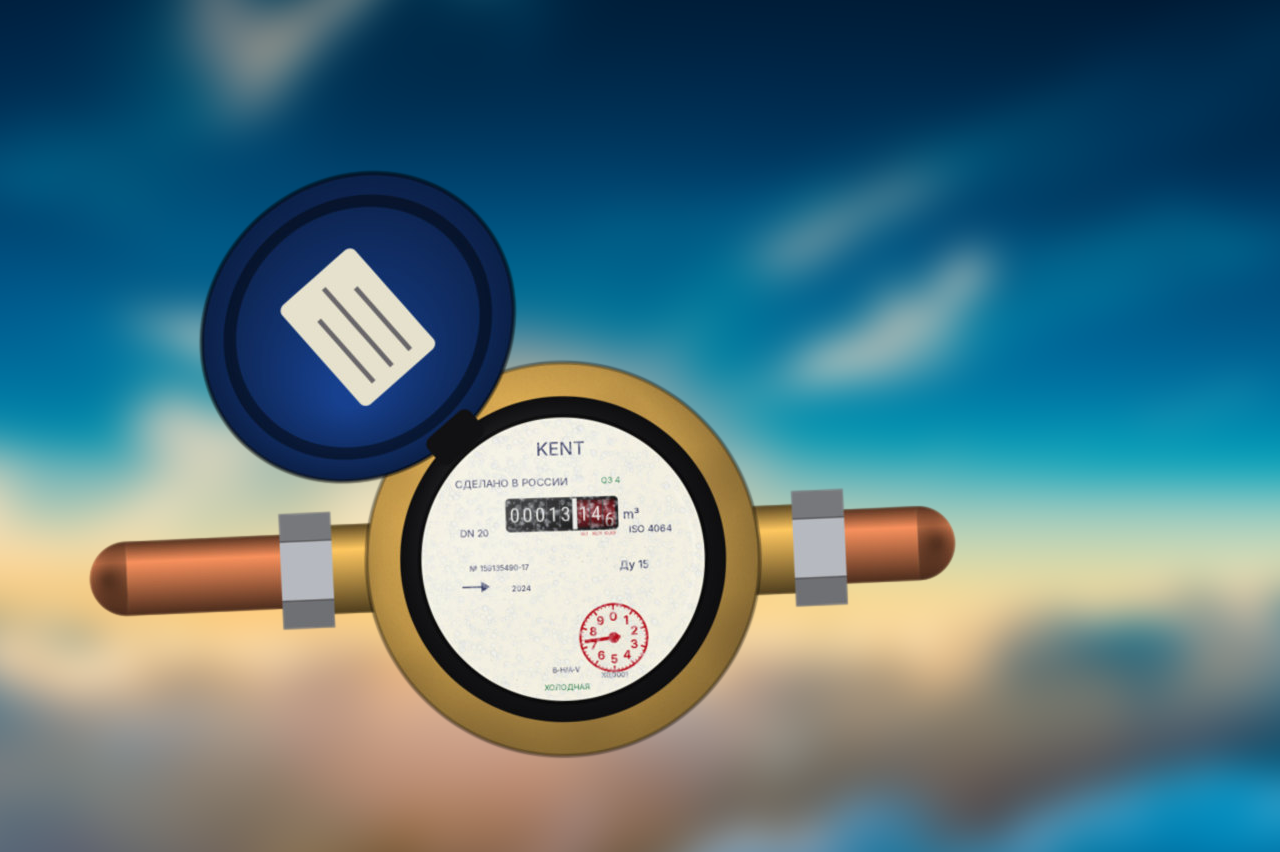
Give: 13.1457; m³
